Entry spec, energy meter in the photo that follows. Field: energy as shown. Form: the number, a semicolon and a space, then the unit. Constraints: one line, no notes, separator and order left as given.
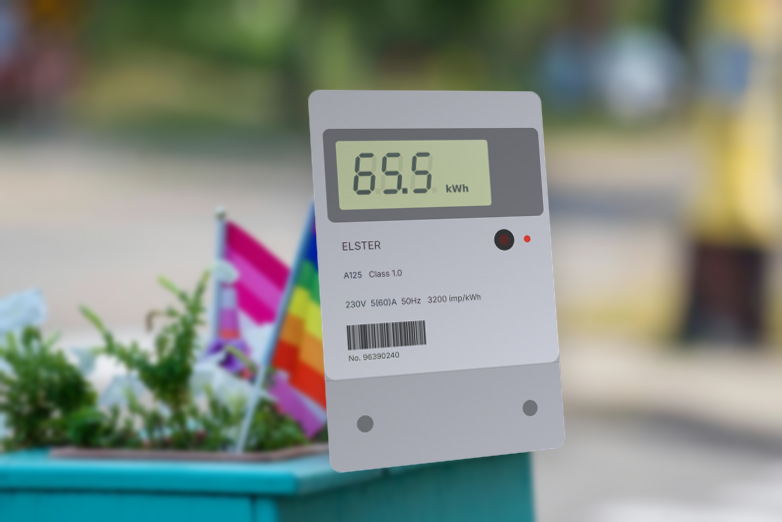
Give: 65.5; kWh
